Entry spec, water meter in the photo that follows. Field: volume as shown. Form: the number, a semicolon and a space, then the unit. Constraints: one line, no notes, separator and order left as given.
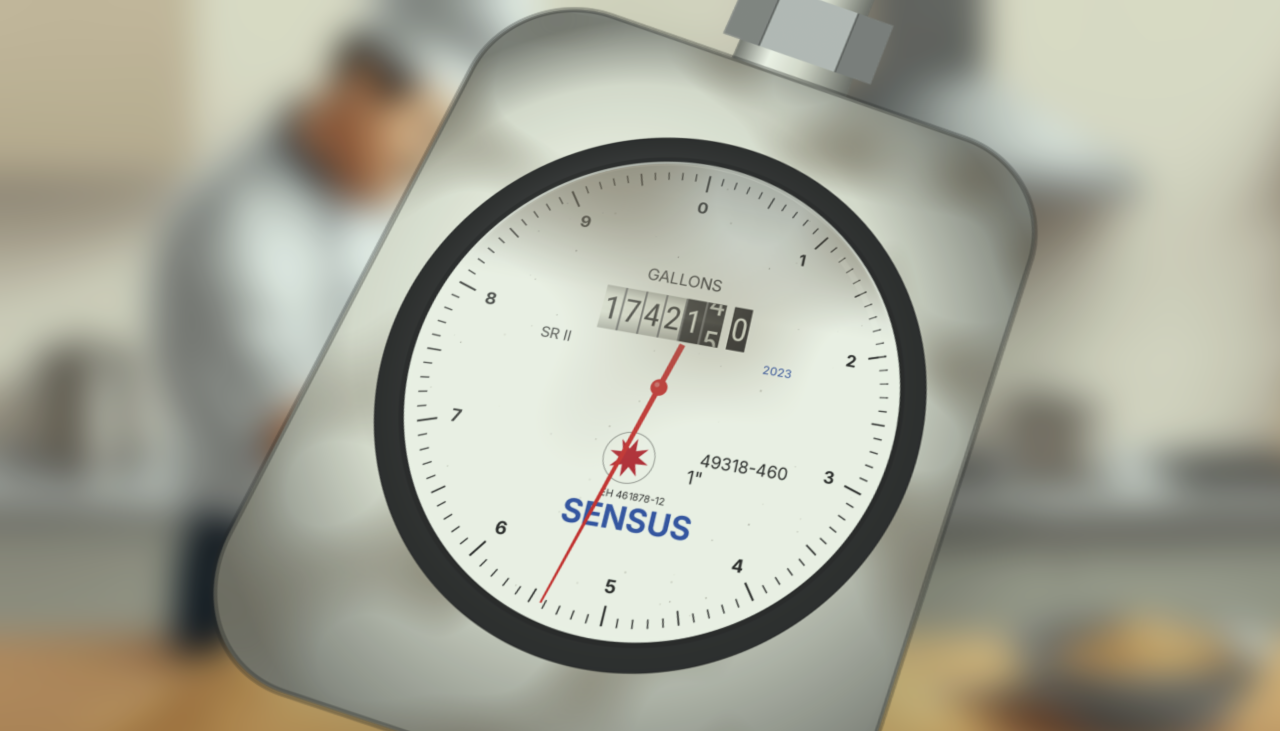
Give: 1742145.4; gal
